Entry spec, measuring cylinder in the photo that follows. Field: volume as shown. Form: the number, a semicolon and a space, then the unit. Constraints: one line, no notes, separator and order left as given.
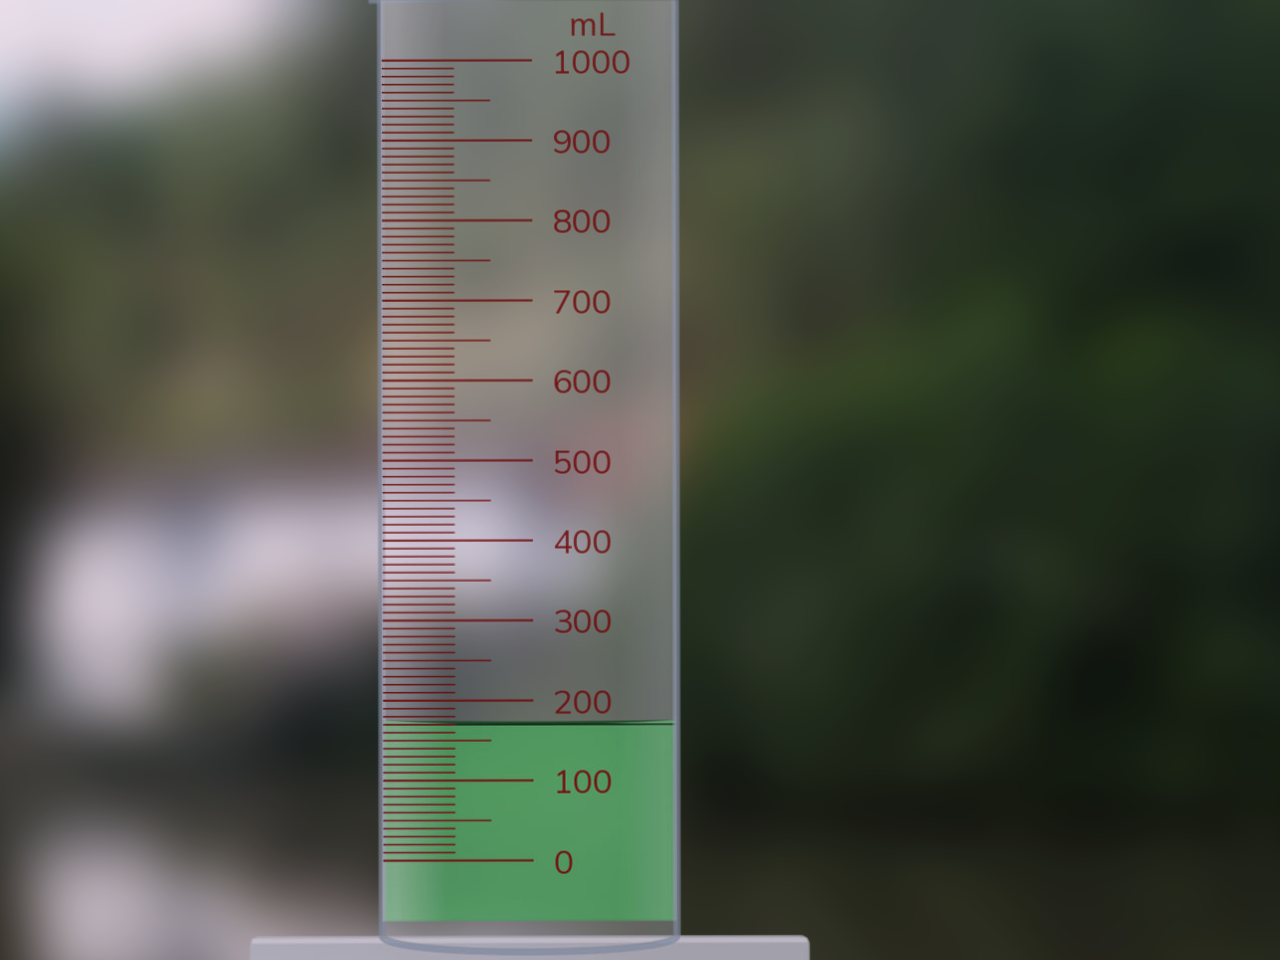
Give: 170; mL
